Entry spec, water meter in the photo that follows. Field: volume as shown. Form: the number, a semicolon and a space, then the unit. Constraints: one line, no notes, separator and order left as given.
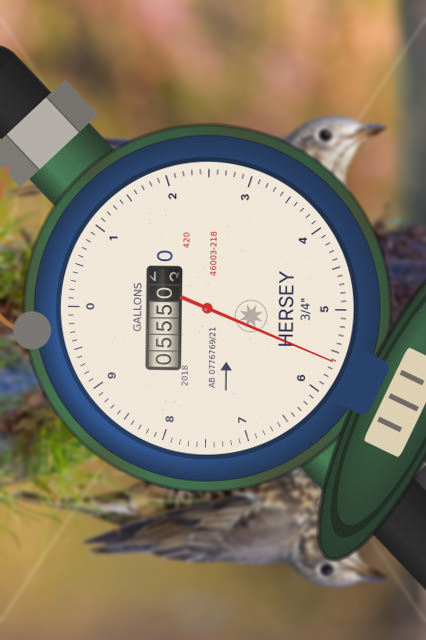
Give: 555025.6; gal
